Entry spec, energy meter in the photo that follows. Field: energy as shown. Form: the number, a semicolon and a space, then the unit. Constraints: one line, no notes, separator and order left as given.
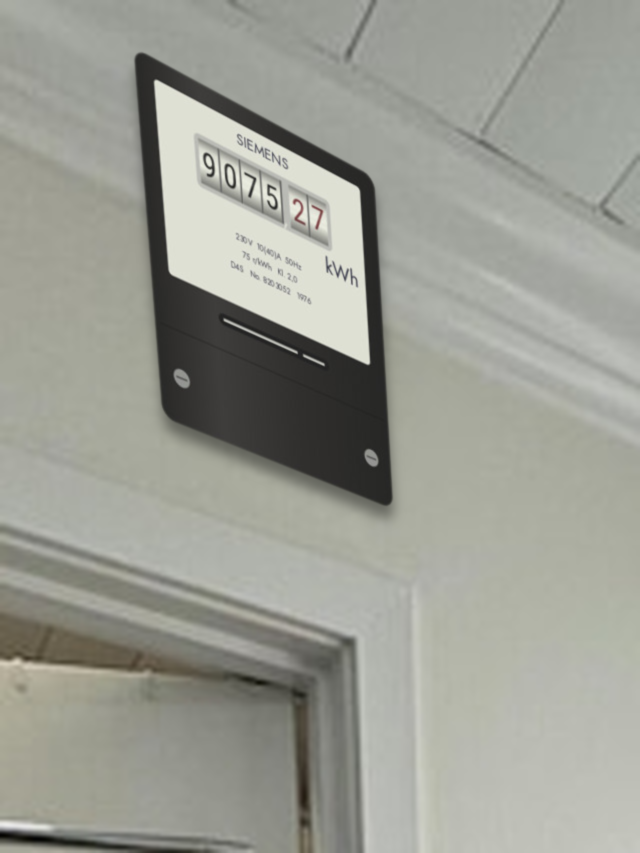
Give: 9075.27; kWh
